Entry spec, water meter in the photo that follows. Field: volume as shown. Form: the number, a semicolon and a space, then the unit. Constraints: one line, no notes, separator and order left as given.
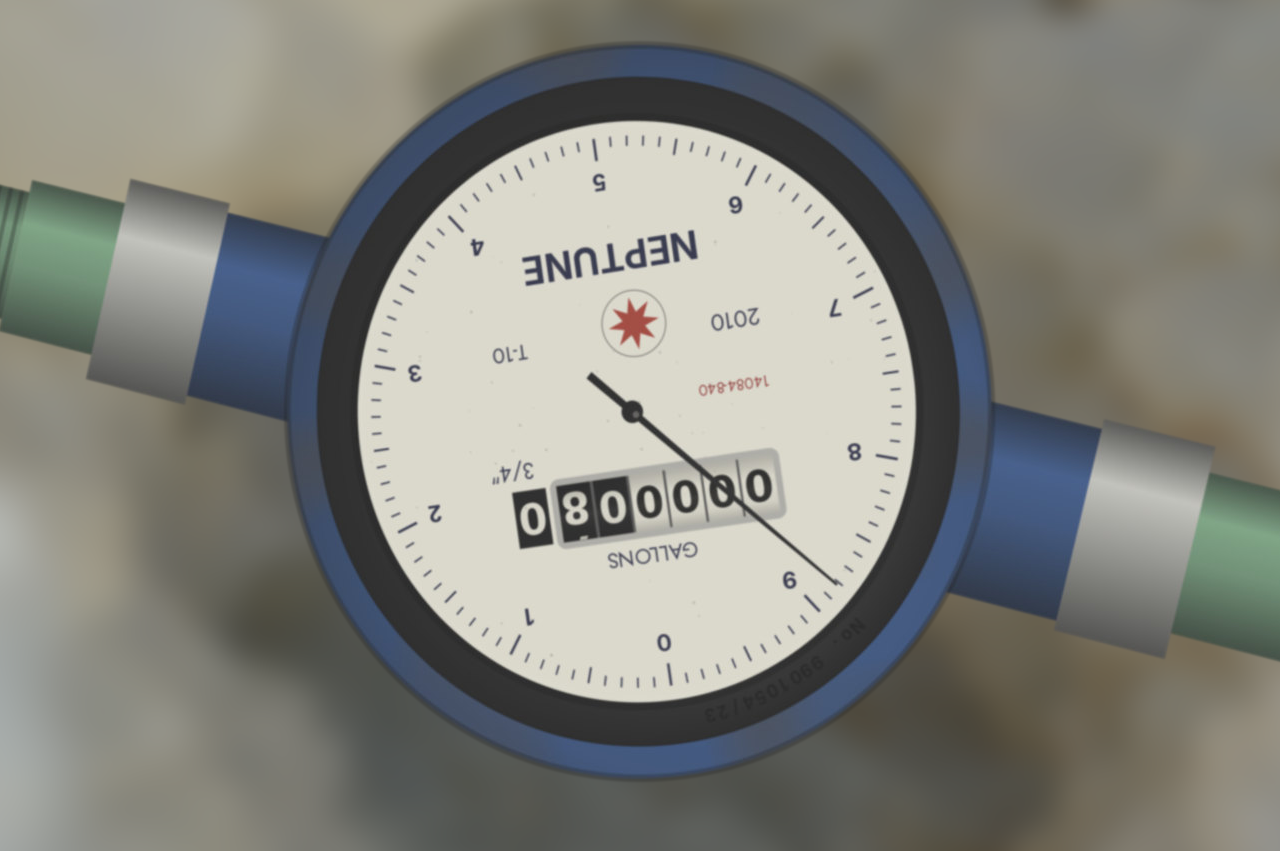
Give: 78.8; gal
